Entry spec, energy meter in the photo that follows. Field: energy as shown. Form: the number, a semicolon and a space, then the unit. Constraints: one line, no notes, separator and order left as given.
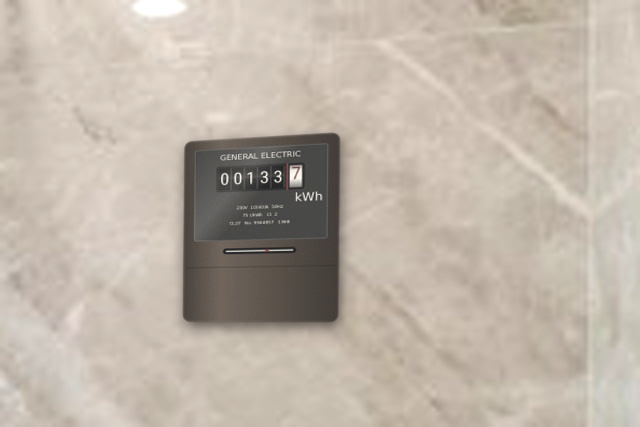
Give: 133.7; kWh
